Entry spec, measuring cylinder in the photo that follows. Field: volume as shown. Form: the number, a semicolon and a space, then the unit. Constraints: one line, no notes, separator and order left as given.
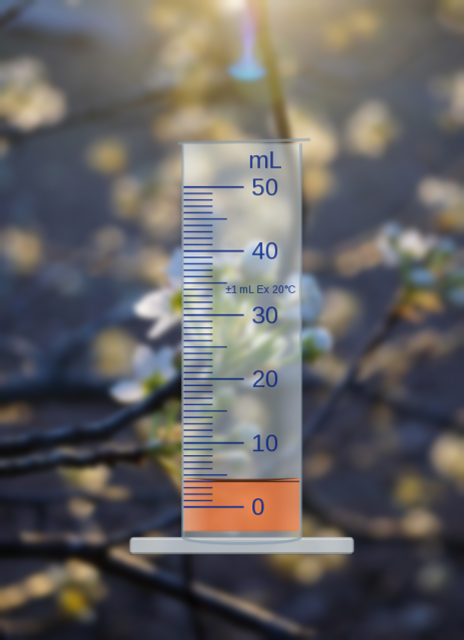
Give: 4; mL
